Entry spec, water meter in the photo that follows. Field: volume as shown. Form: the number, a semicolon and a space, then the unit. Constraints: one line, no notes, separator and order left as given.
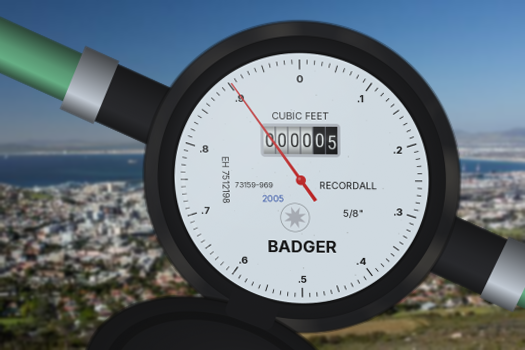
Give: 4.90; ft³
